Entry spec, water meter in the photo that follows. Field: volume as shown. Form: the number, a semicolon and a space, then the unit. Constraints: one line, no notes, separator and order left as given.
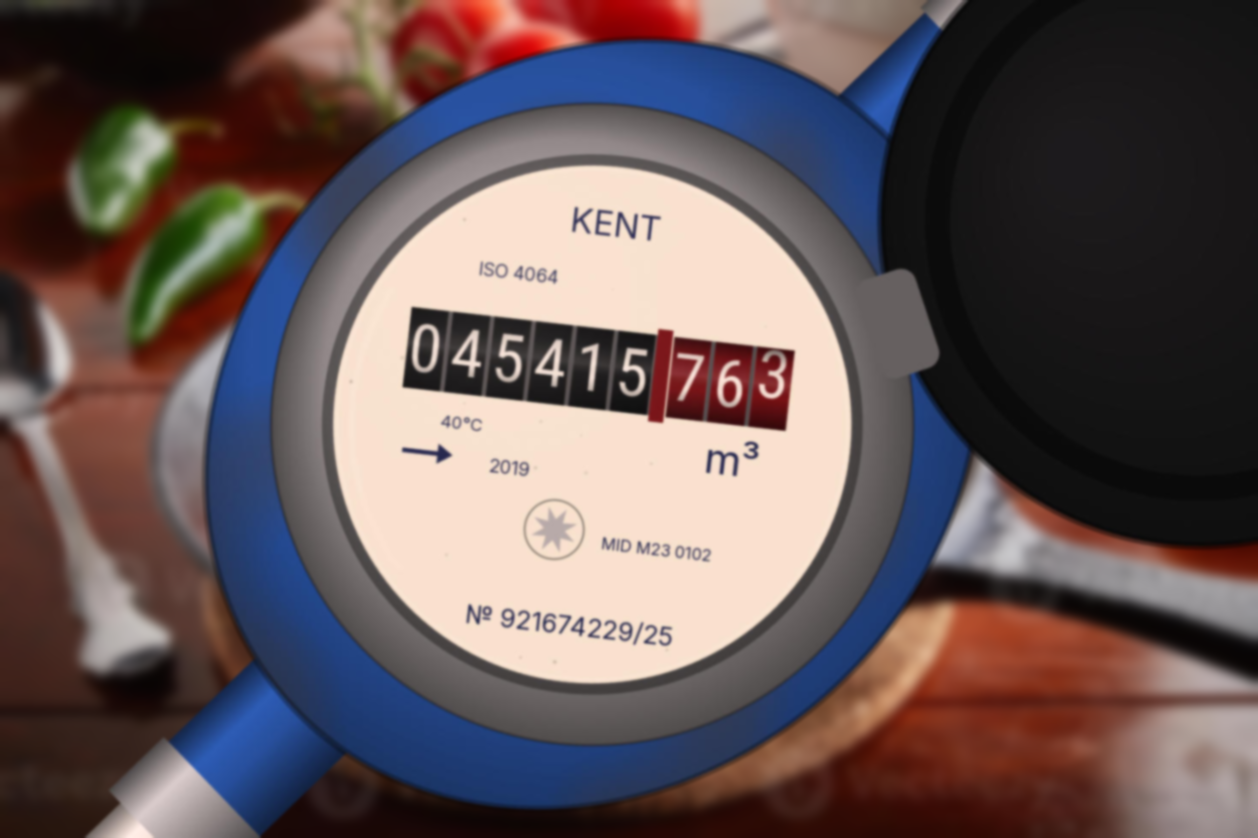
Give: 45415.763; m³
